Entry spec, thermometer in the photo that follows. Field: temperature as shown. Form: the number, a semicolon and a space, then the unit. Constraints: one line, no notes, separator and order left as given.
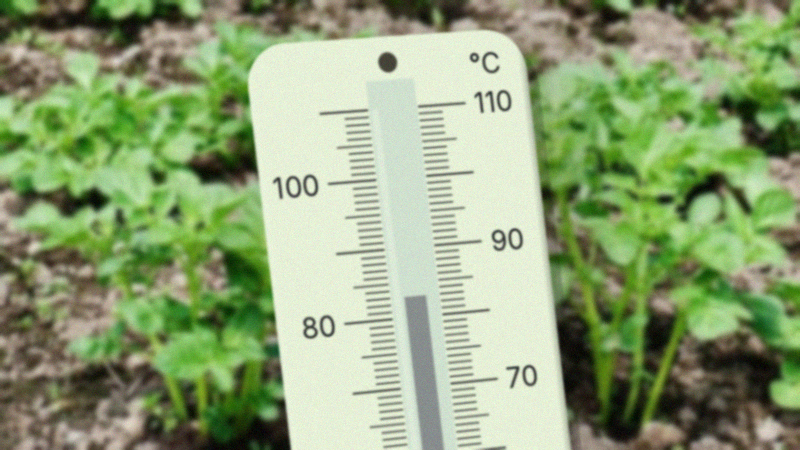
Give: 83; °C
